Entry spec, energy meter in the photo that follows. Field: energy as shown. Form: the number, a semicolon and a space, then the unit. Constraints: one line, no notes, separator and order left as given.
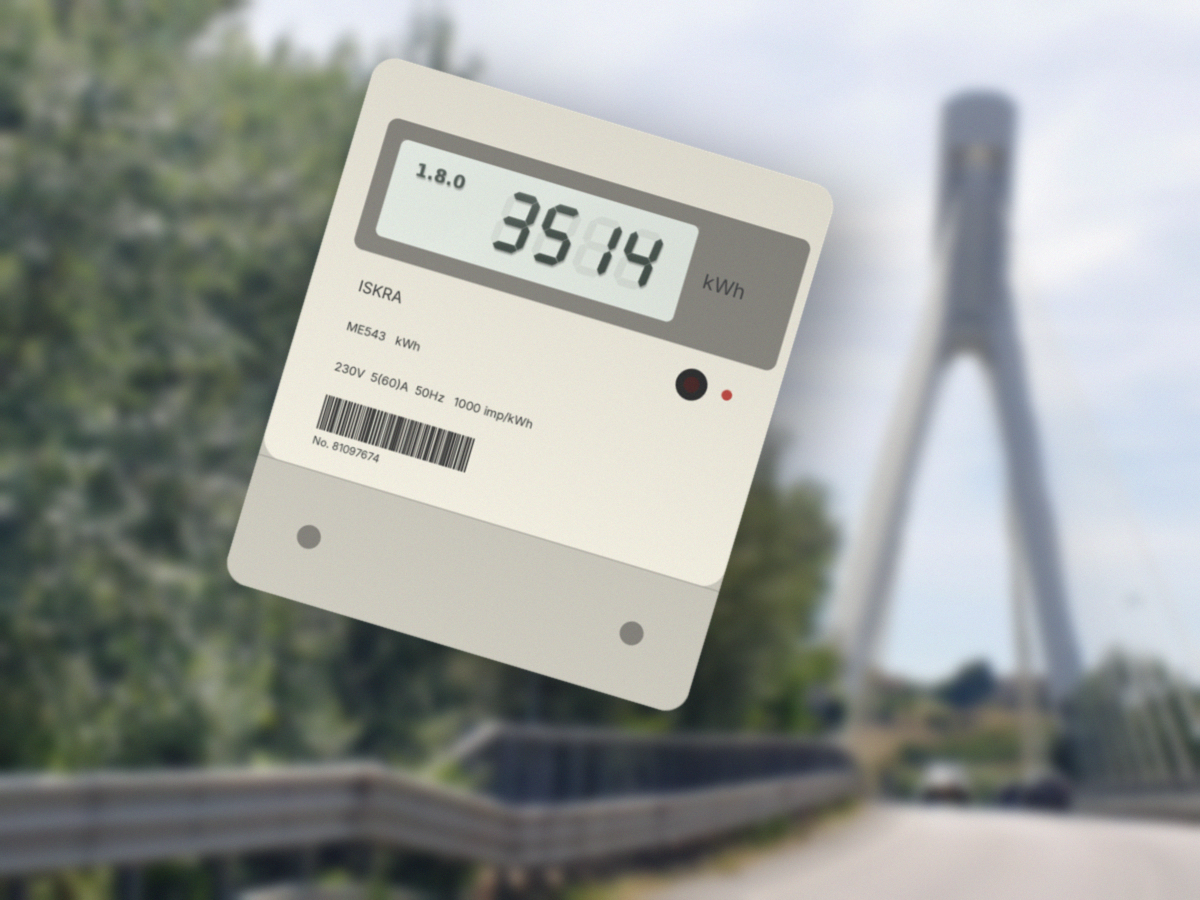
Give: 3514; kWh
